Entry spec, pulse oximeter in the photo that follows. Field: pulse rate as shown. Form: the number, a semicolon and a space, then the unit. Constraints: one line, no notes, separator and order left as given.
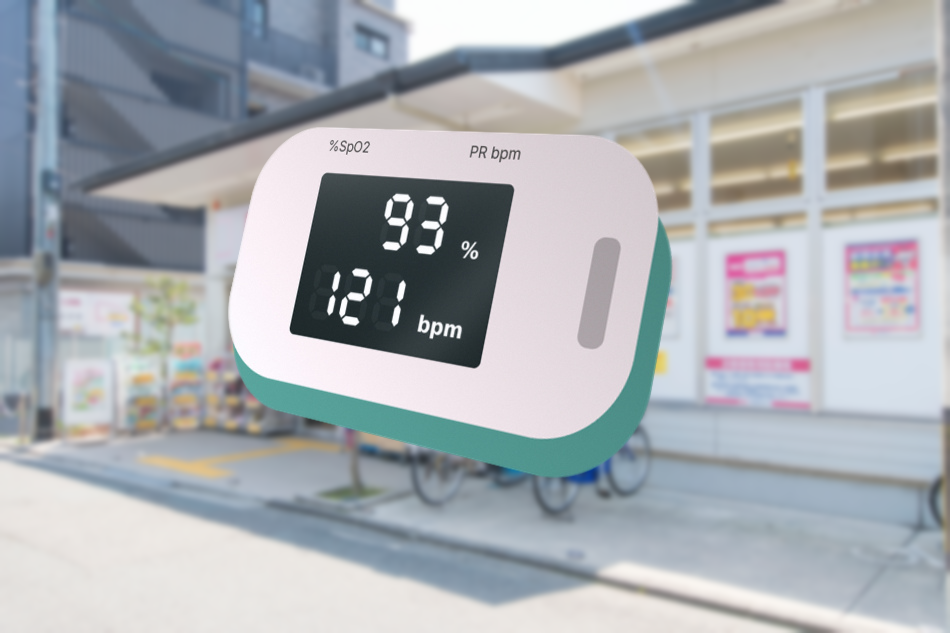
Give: 121; bpm
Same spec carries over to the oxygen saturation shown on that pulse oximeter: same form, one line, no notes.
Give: 93; %
